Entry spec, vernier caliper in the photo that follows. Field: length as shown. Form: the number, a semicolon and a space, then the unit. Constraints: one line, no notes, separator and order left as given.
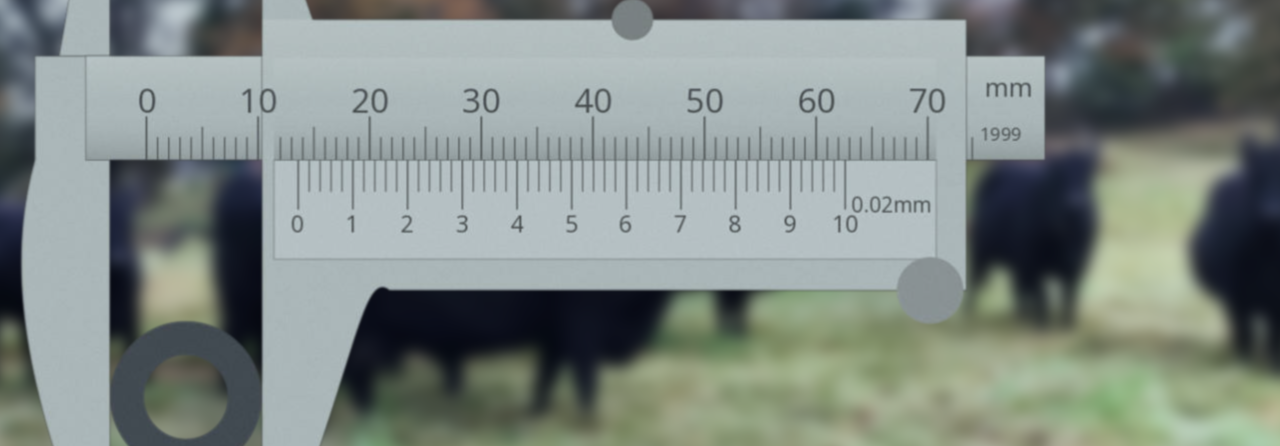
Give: 13.6; mm
